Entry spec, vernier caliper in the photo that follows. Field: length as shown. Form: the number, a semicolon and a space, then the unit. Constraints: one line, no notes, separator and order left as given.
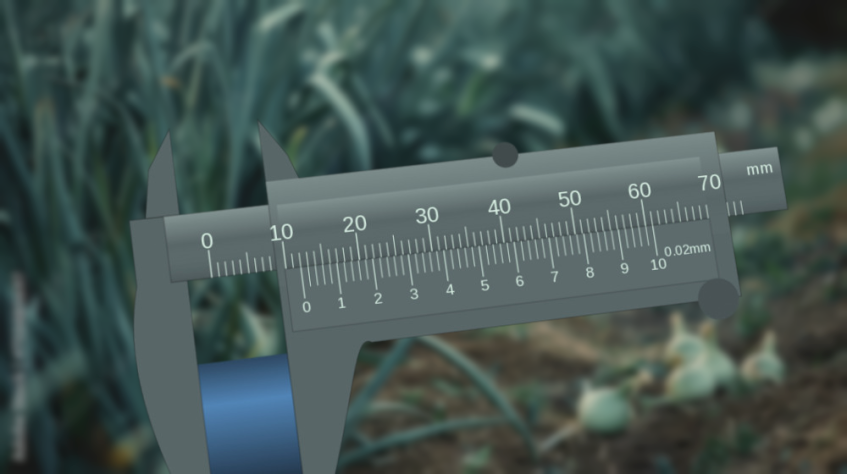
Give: 12.0; mm
